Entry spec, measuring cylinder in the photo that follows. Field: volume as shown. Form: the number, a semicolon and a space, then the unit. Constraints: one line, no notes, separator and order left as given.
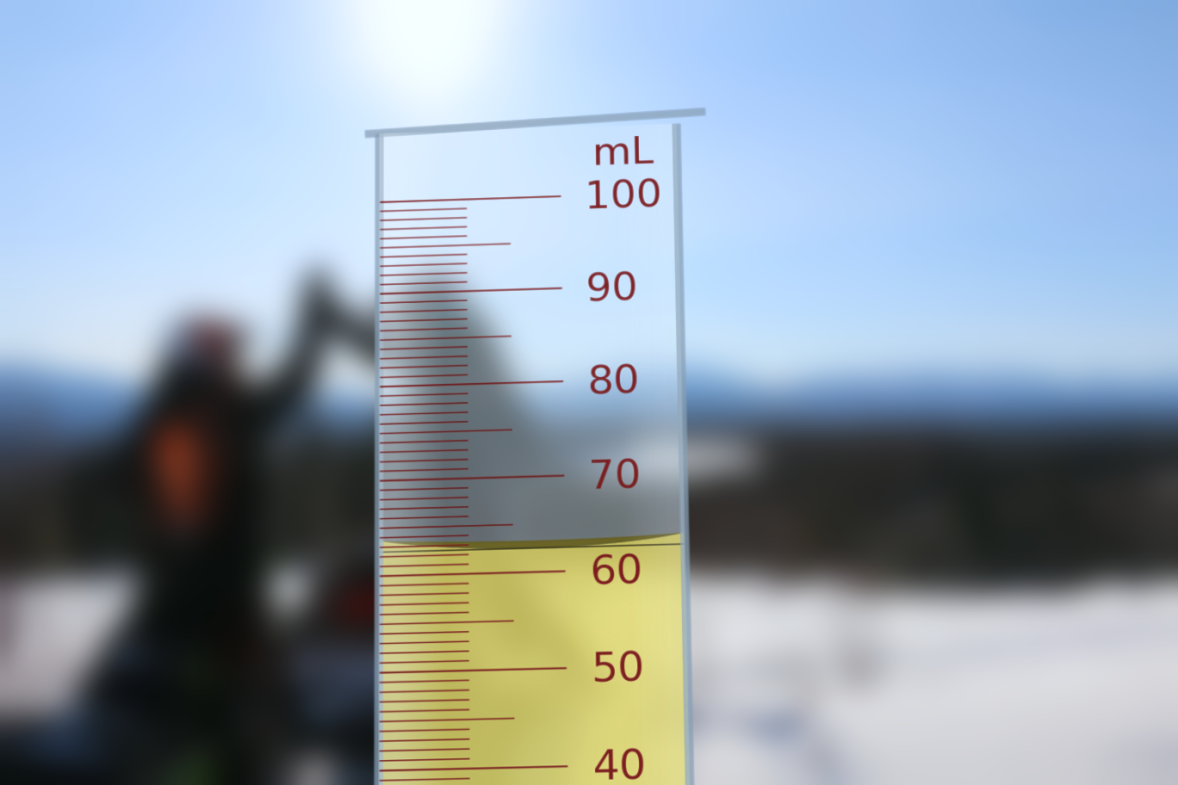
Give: 62.5; mL
